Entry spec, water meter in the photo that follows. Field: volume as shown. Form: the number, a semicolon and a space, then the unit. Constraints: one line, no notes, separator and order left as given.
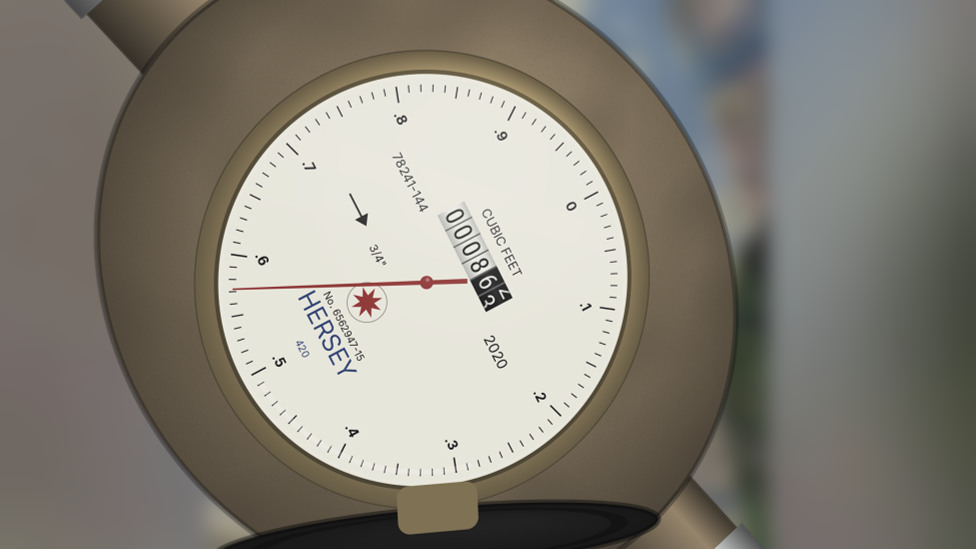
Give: 862.57; ft³
